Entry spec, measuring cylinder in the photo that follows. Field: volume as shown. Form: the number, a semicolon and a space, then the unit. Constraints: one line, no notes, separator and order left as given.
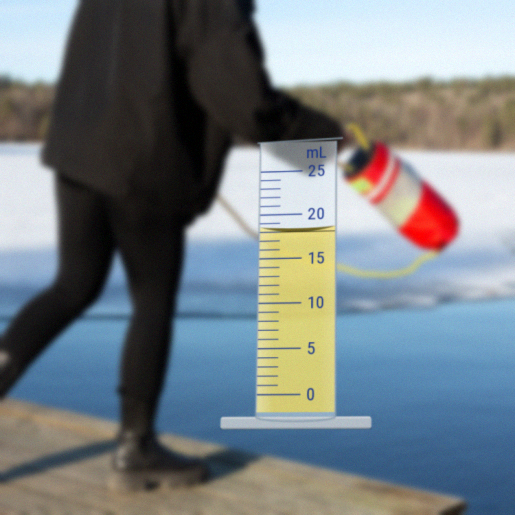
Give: 18; mL
